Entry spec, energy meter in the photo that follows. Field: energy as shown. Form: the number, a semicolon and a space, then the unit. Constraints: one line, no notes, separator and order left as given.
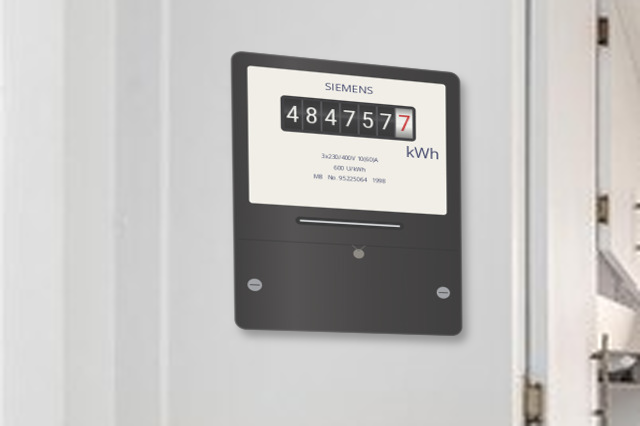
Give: 484757.7; kWh
